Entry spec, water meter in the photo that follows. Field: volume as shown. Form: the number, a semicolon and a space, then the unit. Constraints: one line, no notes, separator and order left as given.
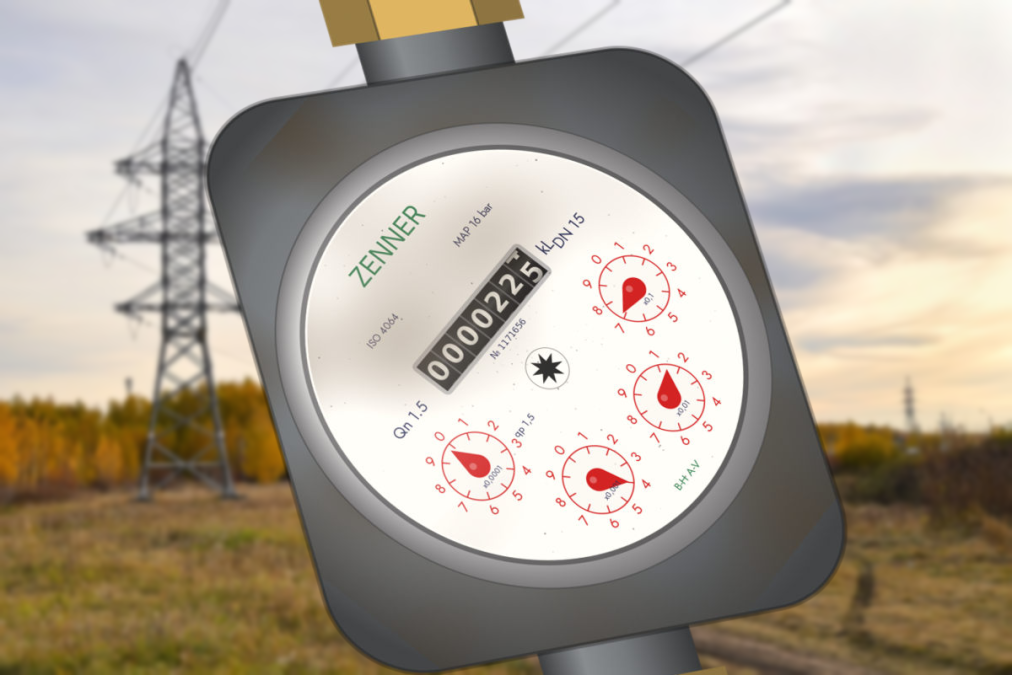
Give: 224.7139; kL
